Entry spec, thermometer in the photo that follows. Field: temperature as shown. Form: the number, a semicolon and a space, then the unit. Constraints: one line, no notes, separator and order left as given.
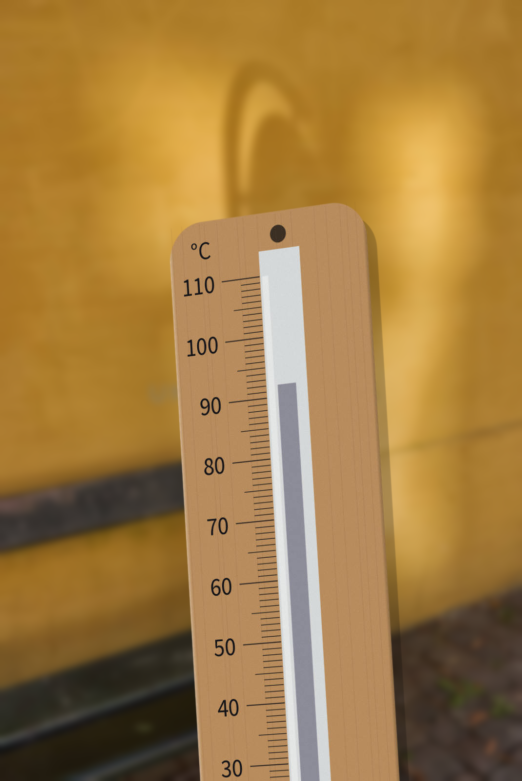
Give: 92; °C
